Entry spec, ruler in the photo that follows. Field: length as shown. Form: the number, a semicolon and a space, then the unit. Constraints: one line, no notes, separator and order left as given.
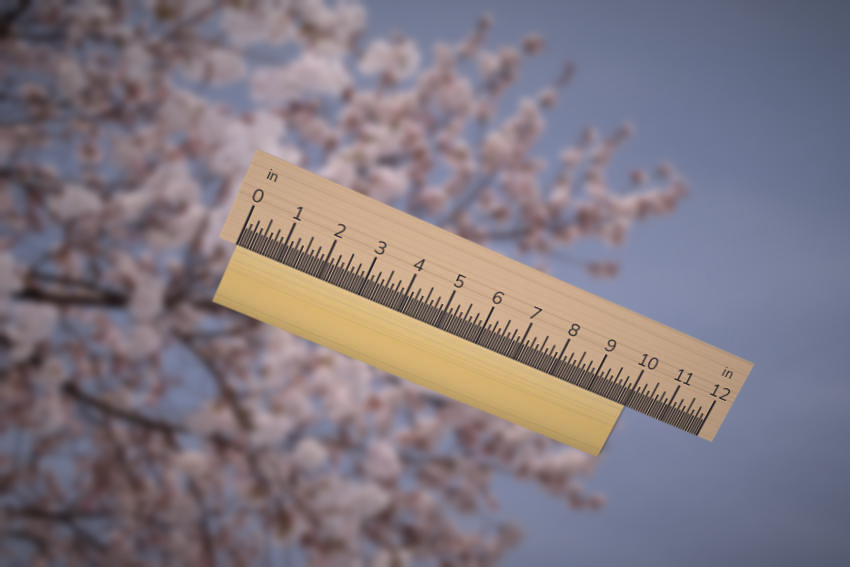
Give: 10; in
